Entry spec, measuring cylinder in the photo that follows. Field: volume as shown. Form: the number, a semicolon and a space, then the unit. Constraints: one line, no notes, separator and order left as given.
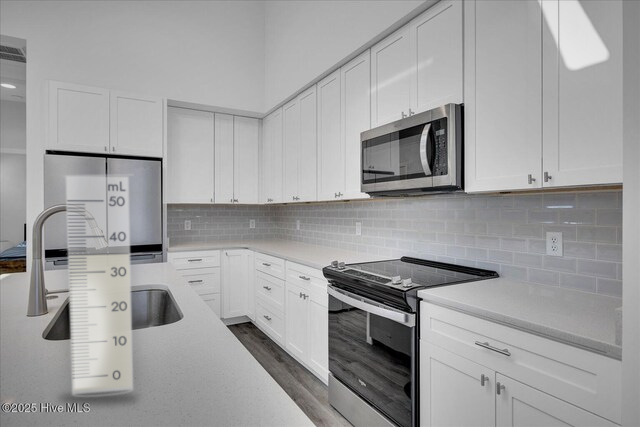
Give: 35; mL
